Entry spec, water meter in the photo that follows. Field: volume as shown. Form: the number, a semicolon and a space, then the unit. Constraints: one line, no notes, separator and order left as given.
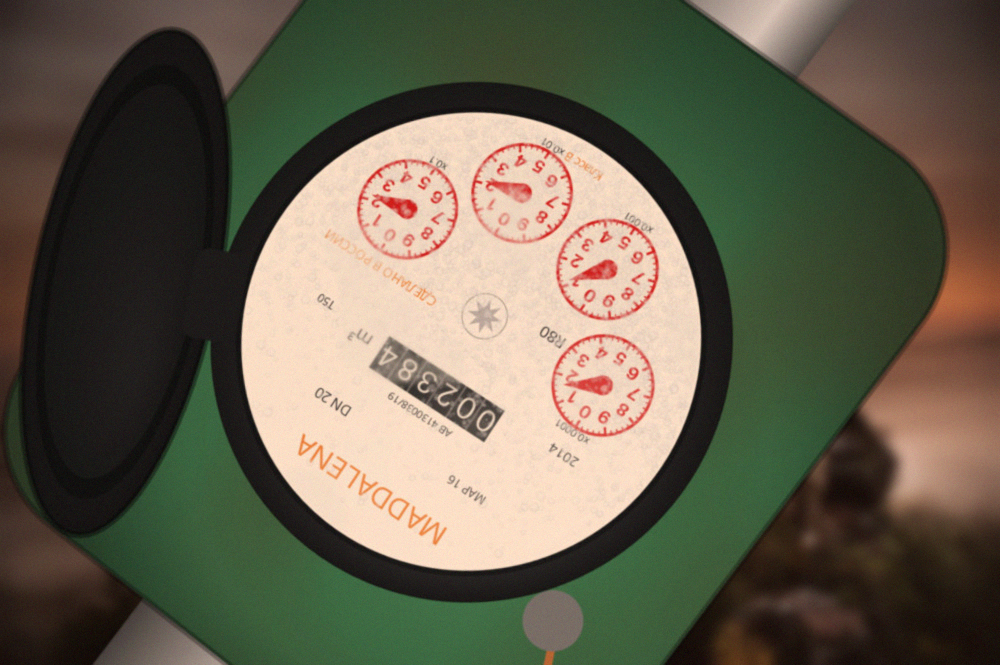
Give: 2384.2211; m³
